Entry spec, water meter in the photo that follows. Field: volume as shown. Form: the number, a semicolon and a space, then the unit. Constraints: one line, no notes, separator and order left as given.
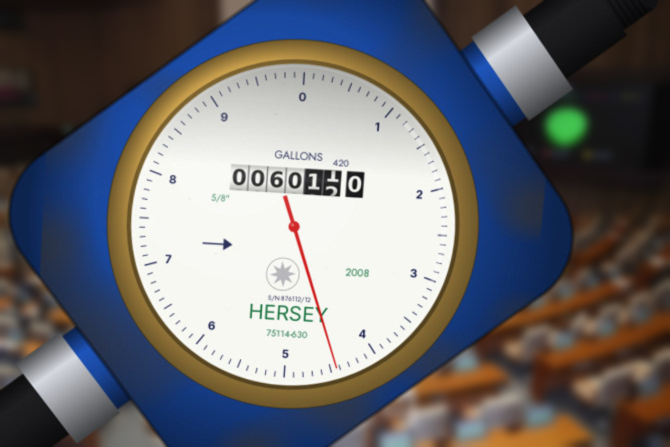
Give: 60114.4; gal
